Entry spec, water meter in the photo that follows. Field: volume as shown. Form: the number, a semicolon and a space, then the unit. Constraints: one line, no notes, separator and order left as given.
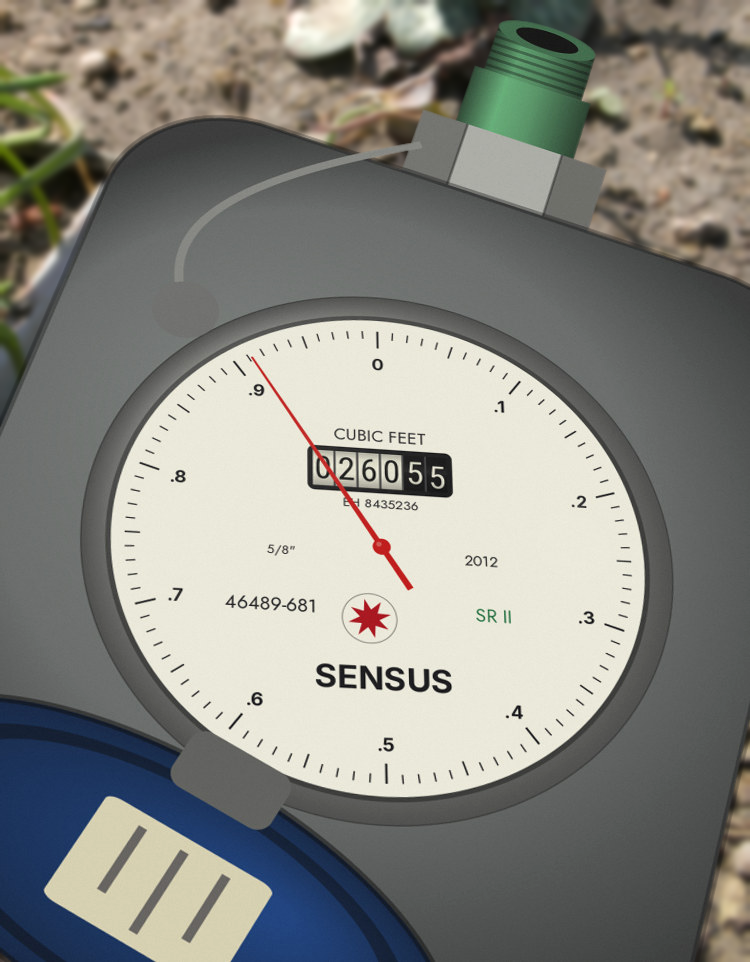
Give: 26054.91; ft³
